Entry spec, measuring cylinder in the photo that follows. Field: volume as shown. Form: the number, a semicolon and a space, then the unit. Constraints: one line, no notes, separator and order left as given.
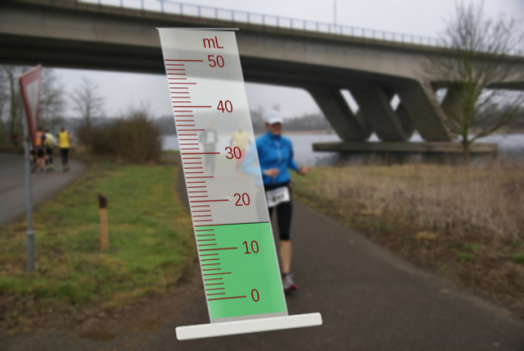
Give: 15; mL
